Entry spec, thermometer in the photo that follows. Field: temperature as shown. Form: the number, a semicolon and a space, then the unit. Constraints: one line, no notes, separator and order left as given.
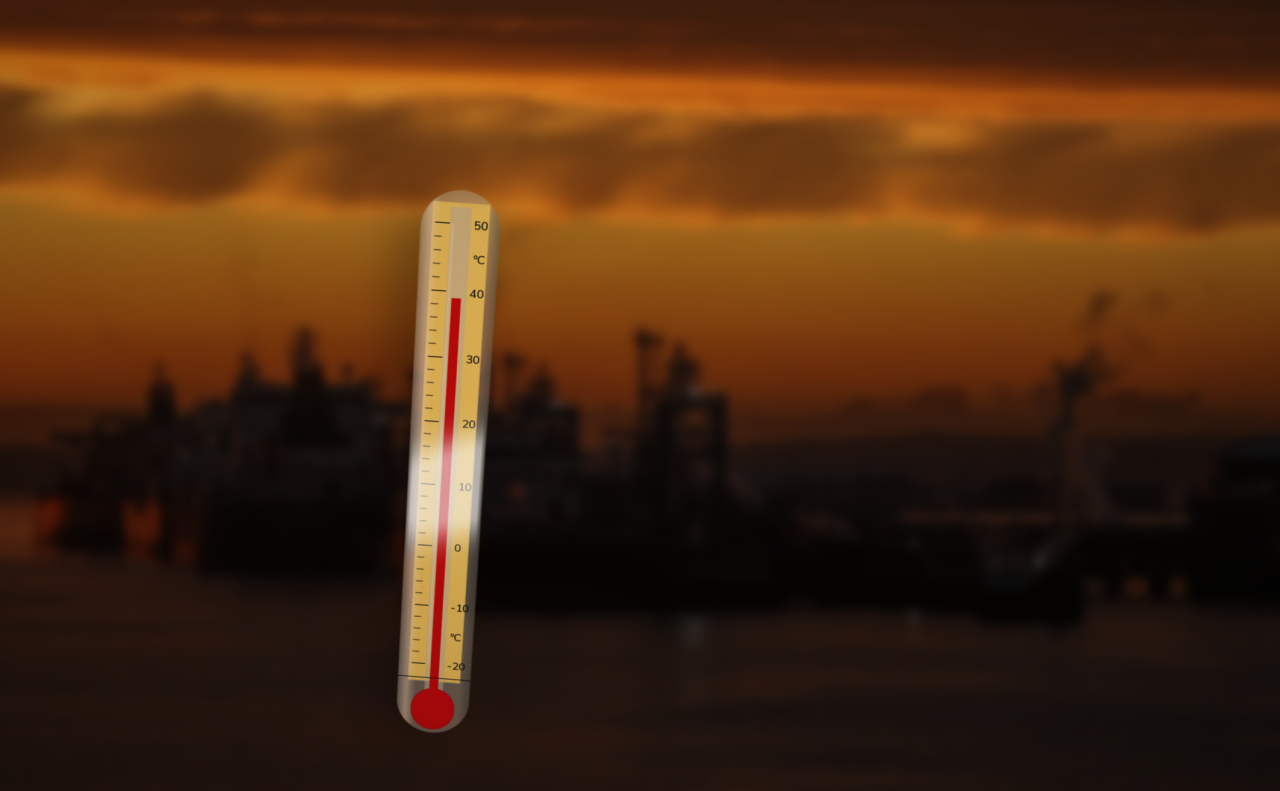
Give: 39; °C
